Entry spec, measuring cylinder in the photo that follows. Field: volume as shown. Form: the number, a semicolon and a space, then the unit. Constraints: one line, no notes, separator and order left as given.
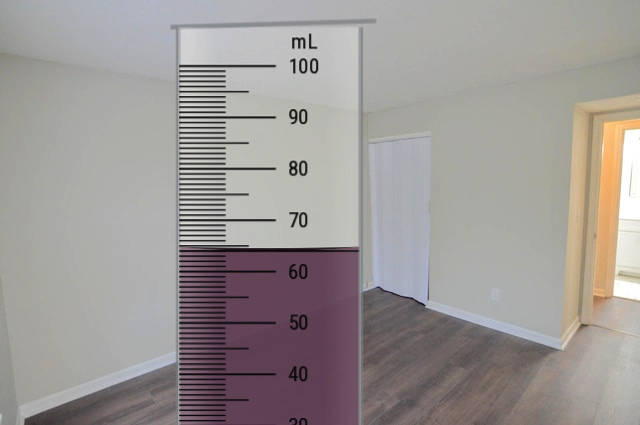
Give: 64; mL
